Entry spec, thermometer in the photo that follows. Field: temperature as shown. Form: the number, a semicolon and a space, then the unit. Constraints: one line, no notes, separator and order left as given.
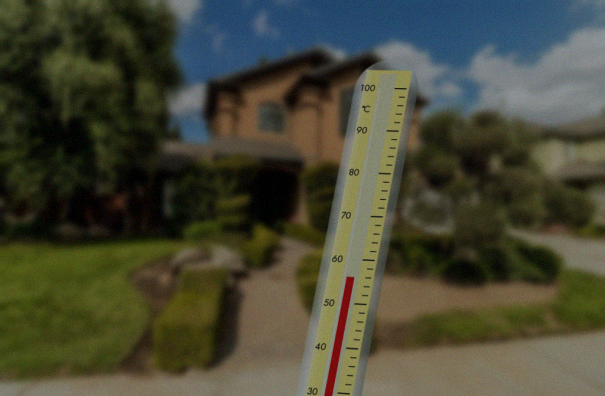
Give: 56; °C
